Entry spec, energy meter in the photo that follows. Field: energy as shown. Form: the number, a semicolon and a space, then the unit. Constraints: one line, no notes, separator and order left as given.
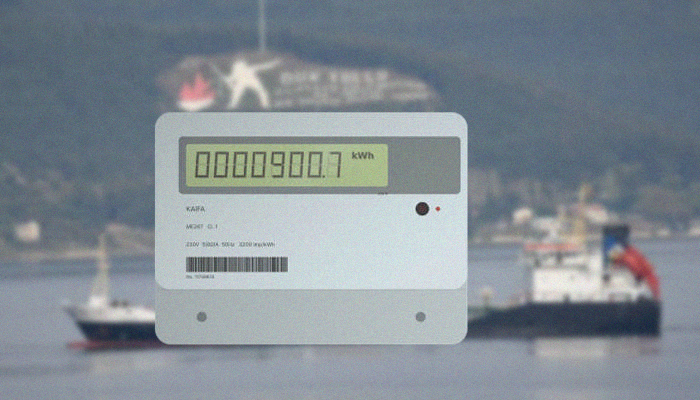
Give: 900.7; kWh
